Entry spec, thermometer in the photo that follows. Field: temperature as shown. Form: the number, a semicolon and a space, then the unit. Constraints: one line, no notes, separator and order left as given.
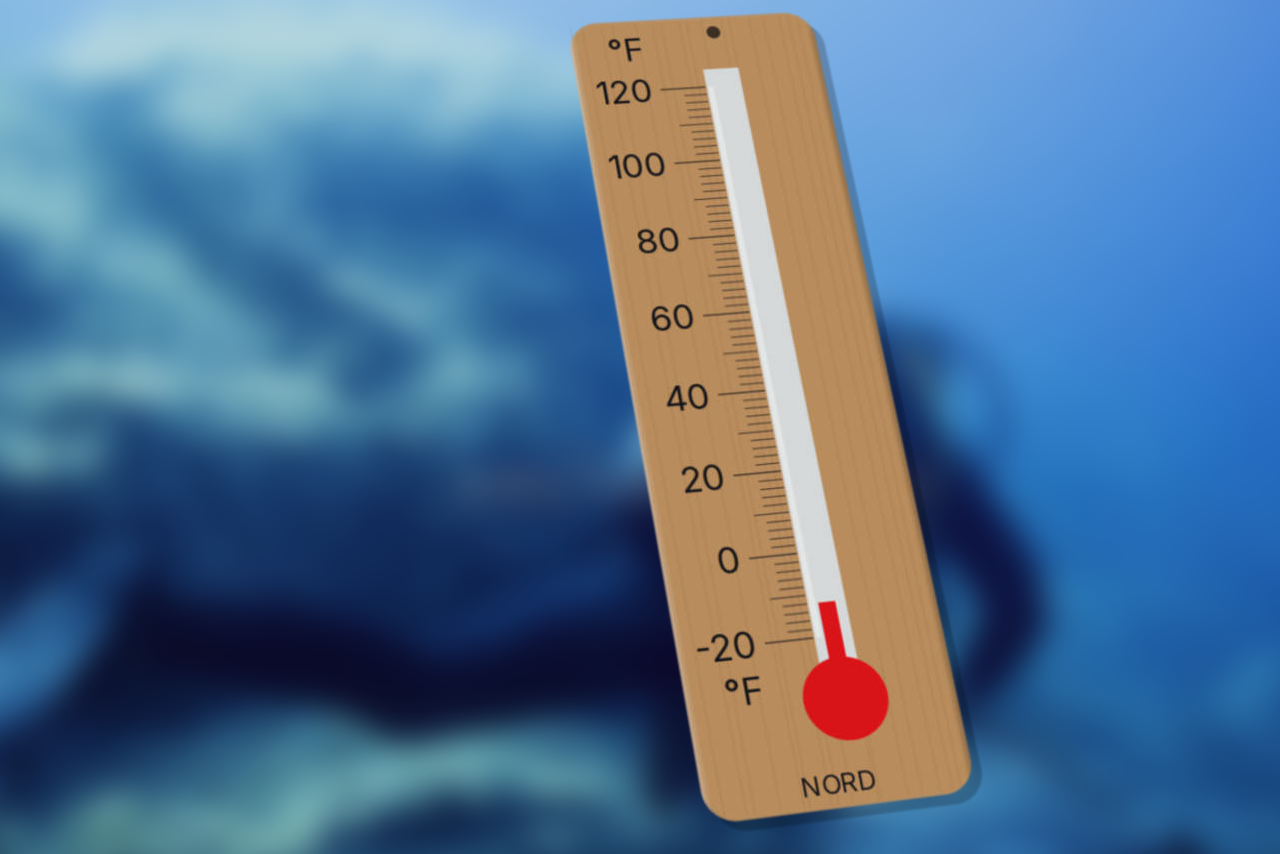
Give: -12; °F
